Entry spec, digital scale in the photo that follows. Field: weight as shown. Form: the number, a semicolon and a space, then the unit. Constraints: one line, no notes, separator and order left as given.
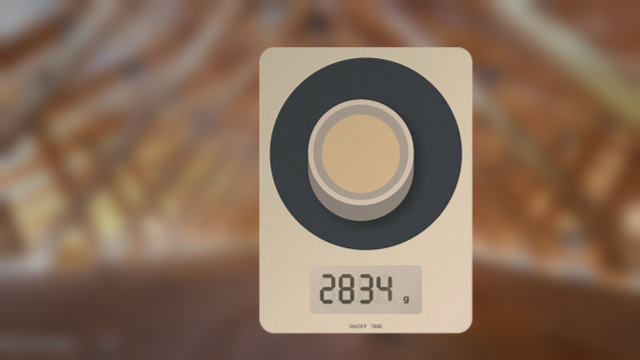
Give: 2834; g
